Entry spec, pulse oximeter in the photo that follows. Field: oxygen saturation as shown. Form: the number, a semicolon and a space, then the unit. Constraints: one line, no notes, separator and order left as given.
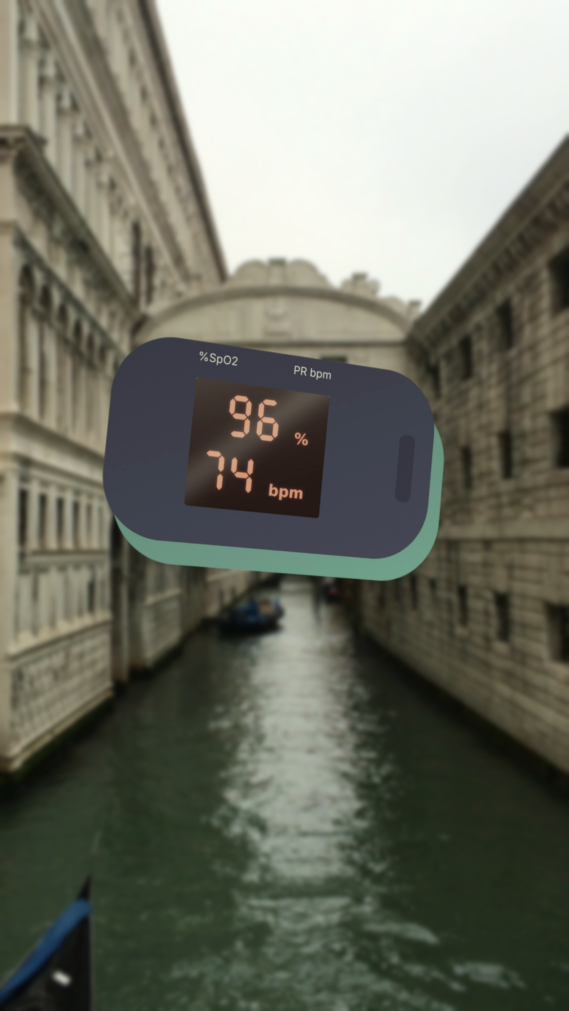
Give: 96; %
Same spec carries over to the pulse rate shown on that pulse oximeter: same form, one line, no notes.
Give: 74; bpm
